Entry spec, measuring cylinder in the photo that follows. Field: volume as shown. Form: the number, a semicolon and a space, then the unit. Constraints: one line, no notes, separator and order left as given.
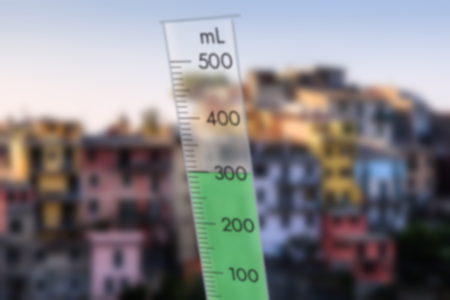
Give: 300; mL
